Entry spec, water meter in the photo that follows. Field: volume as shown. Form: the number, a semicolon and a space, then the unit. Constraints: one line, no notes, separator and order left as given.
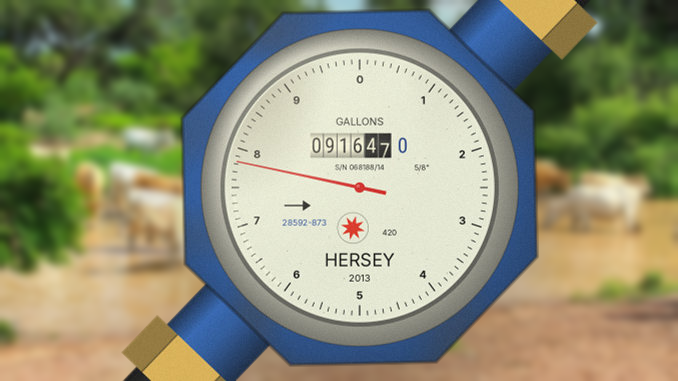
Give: 916467.8; gal
